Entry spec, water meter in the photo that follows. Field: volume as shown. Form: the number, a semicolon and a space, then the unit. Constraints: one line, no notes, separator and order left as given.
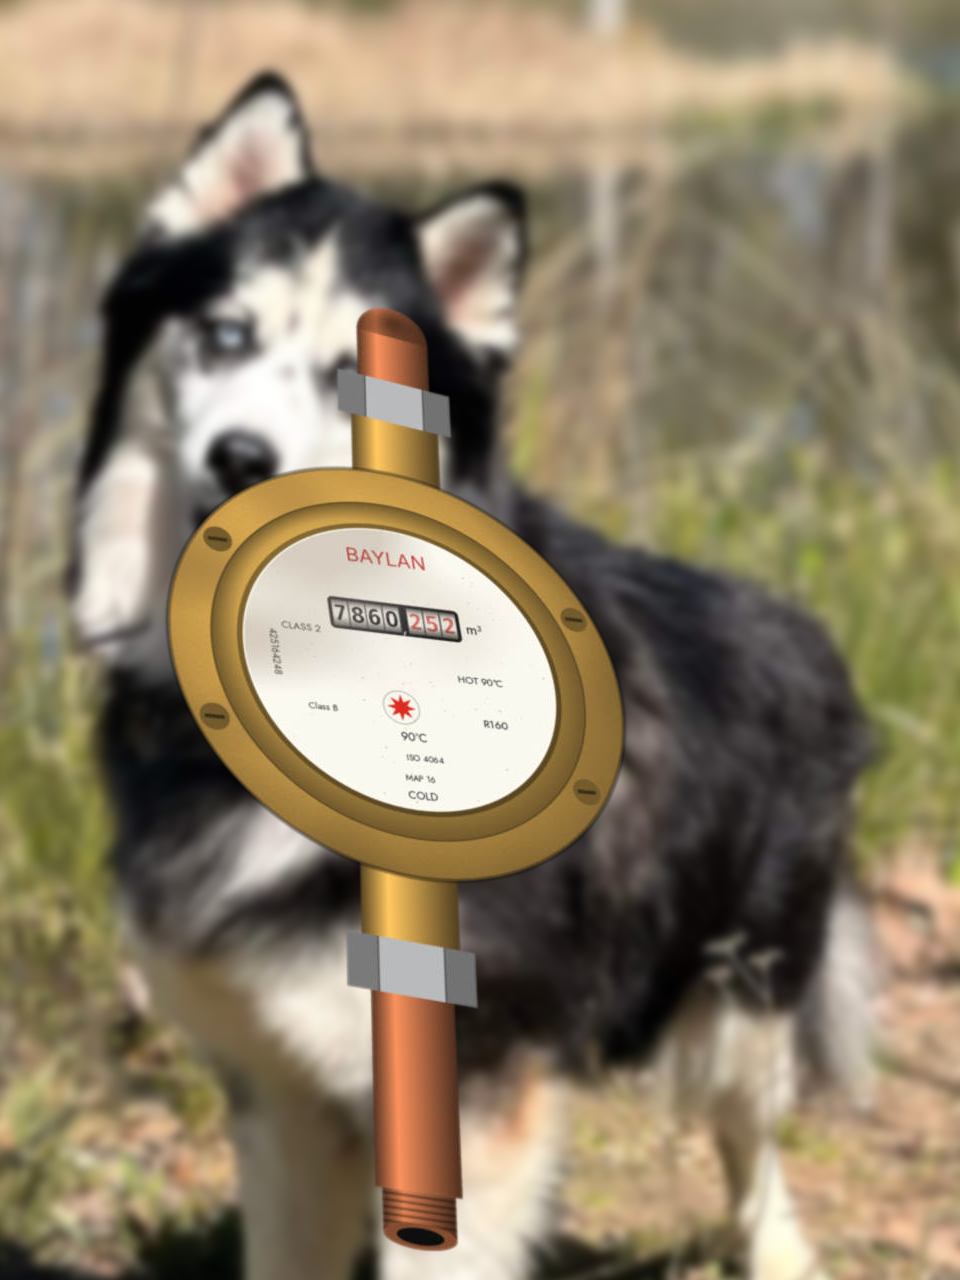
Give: 7860.252; m³
